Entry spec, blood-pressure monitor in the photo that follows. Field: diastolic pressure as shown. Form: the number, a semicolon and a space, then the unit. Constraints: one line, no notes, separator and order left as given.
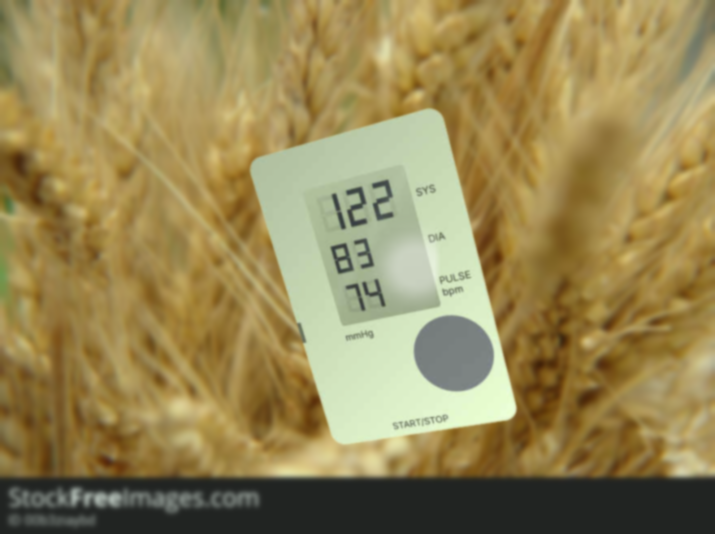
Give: 83; mmHg
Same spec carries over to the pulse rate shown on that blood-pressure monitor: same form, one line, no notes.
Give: 74; bpm
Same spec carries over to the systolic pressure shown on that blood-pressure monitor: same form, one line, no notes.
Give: 122; mmHg
